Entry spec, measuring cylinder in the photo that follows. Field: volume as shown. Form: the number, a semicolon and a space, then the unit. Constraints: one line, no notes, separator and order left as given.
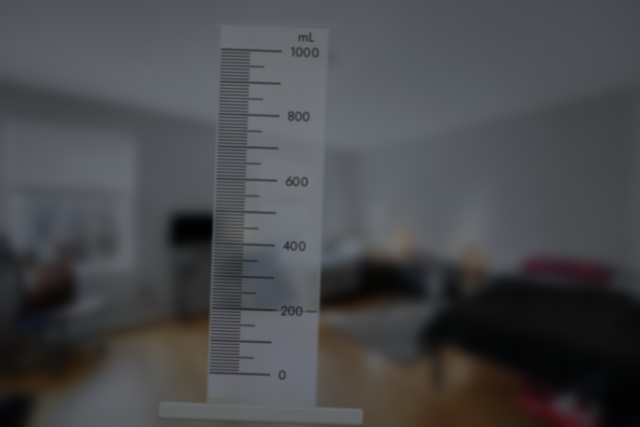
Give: 200; mL
